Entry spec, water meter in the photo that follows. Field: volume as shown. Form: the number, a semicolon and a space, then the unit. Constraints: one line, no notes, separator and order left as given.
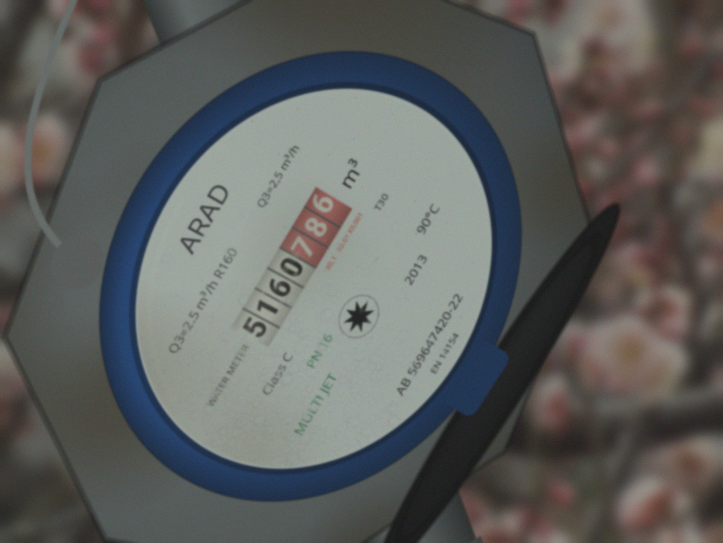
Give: 5160.786; m³
